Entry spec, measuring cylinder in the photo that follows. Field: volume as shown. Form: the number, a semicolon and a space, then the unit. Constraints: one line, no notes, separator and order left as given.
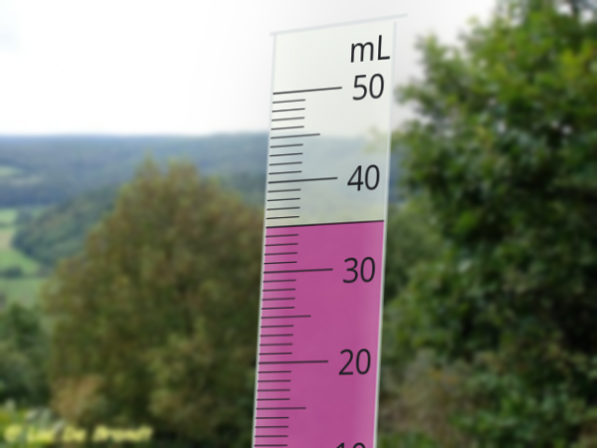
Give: 35; mL
